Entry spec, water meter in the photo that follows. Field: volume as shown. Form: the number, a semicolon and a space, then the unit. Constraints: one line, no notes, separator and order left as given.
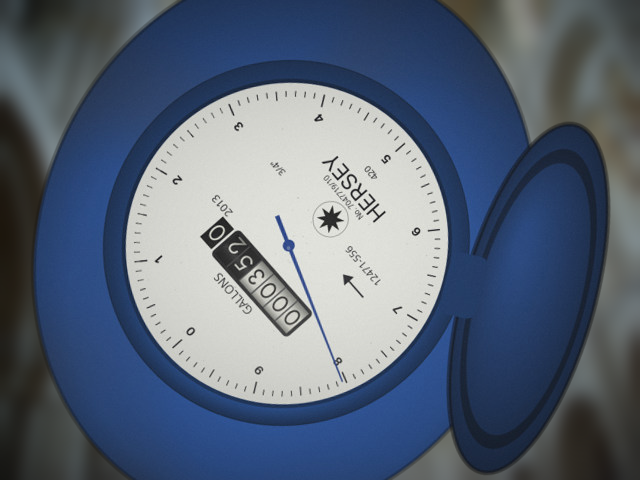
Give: 3518.0; gal
